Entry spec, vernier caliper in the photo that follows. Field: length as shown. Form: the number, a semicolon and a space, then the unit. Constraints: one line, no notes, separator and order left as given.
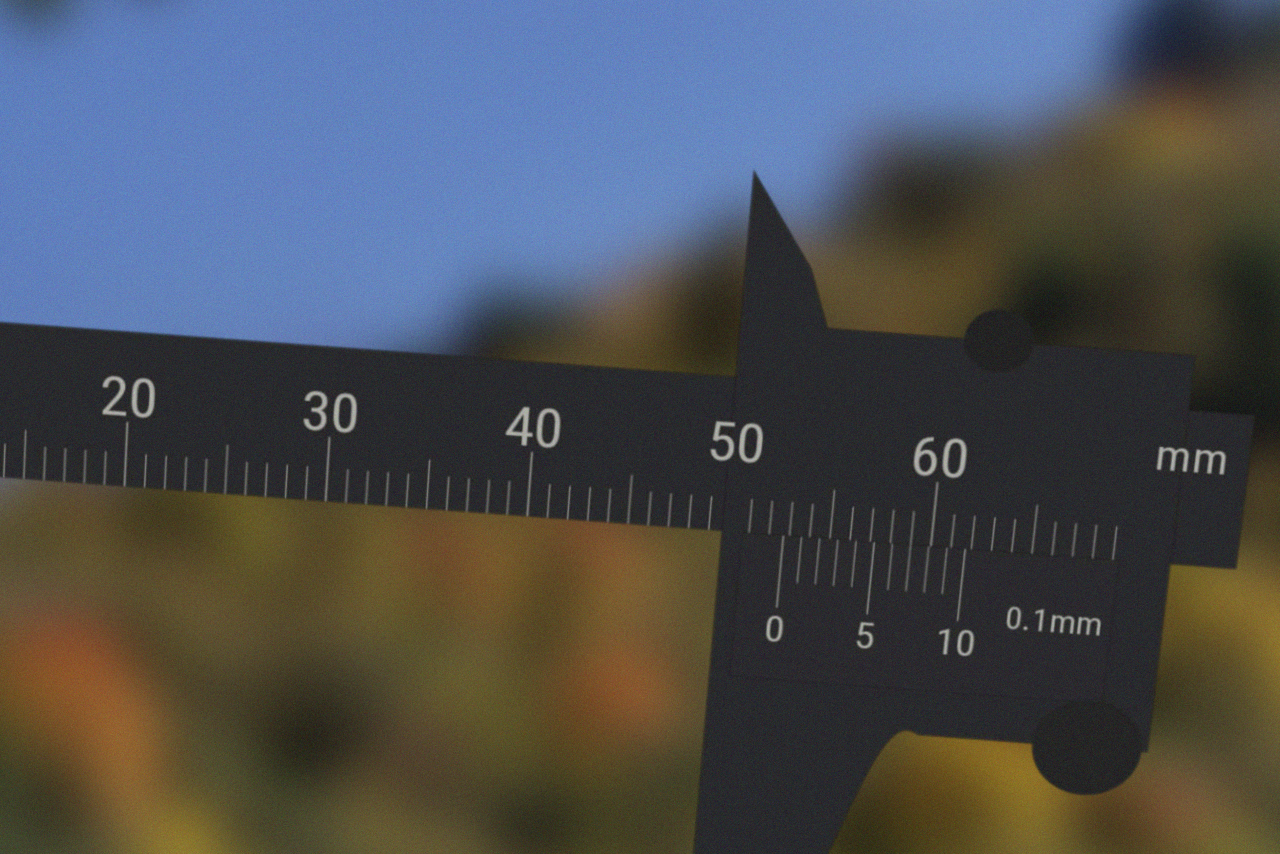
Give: 52.7; mm
